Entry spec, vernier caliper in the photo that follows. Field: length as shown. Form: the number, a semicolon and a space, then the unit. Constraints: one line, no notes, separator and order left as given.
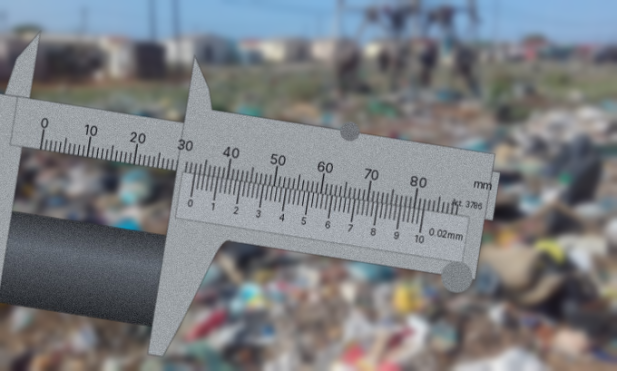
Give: 33.0; mm
